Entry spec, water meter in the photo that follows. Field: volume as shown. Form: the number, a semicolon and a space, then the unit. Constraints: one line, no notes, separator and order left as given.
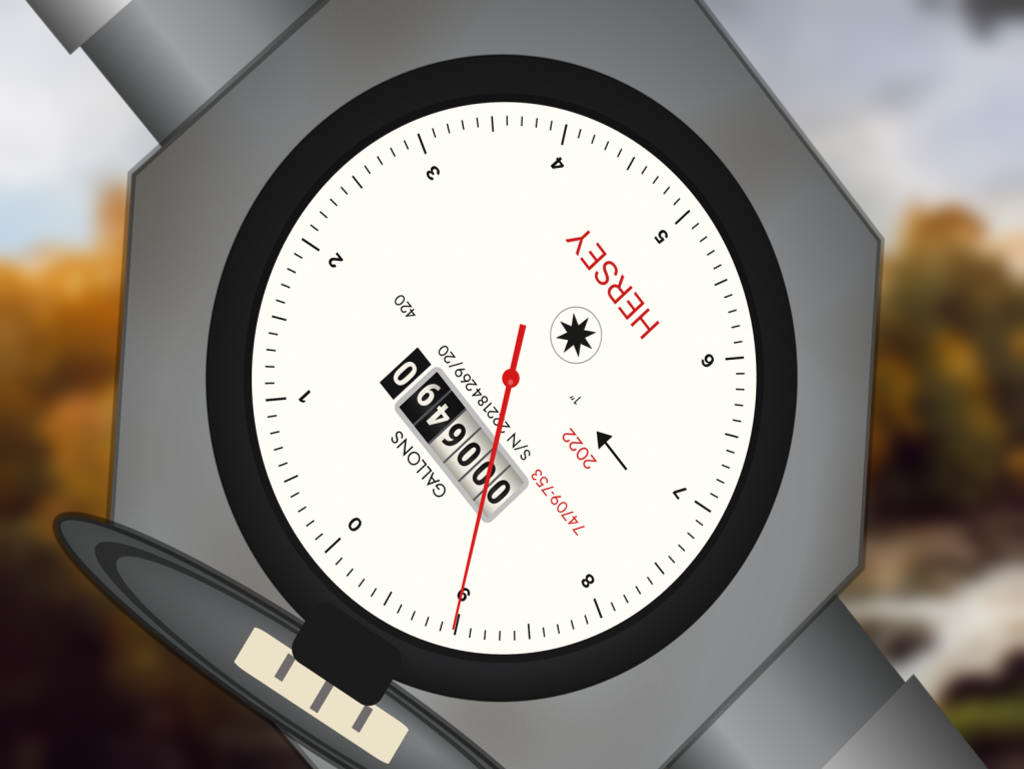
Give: 6489.0; gal
